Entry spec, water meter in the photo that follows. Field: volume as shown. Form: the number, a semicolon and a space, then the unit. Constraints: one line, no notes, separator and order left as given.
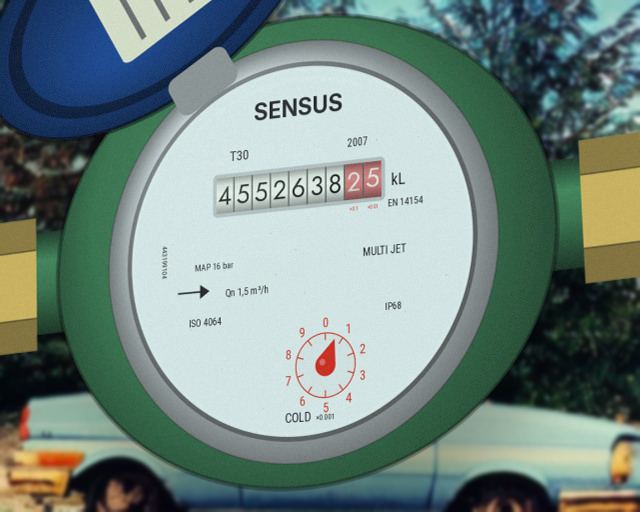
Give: 4552638.250; kL
